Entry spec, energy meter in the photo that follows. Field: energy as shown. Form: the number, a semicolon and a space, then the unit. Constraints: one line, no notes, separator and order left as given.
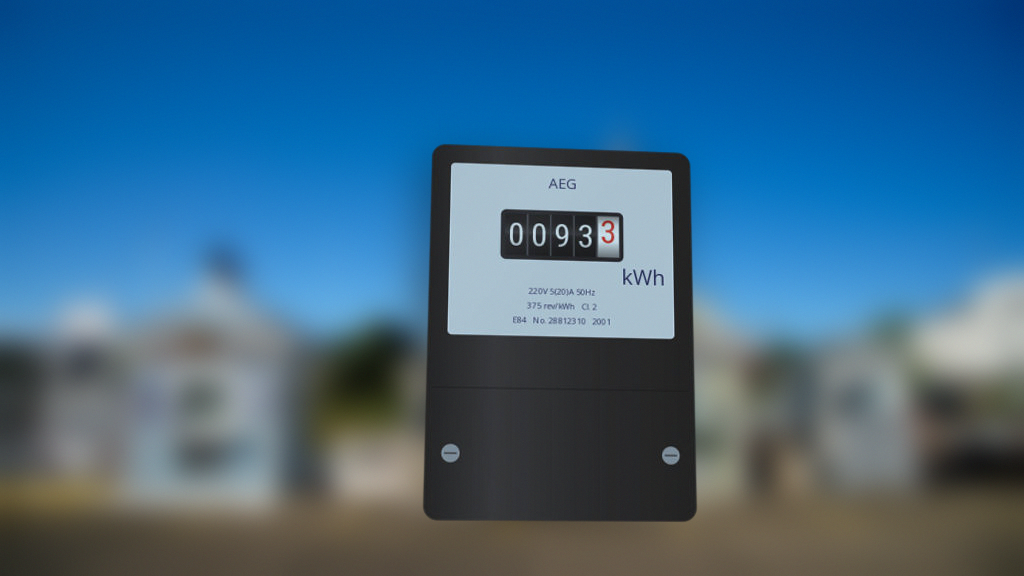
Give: 93.3; kWh
